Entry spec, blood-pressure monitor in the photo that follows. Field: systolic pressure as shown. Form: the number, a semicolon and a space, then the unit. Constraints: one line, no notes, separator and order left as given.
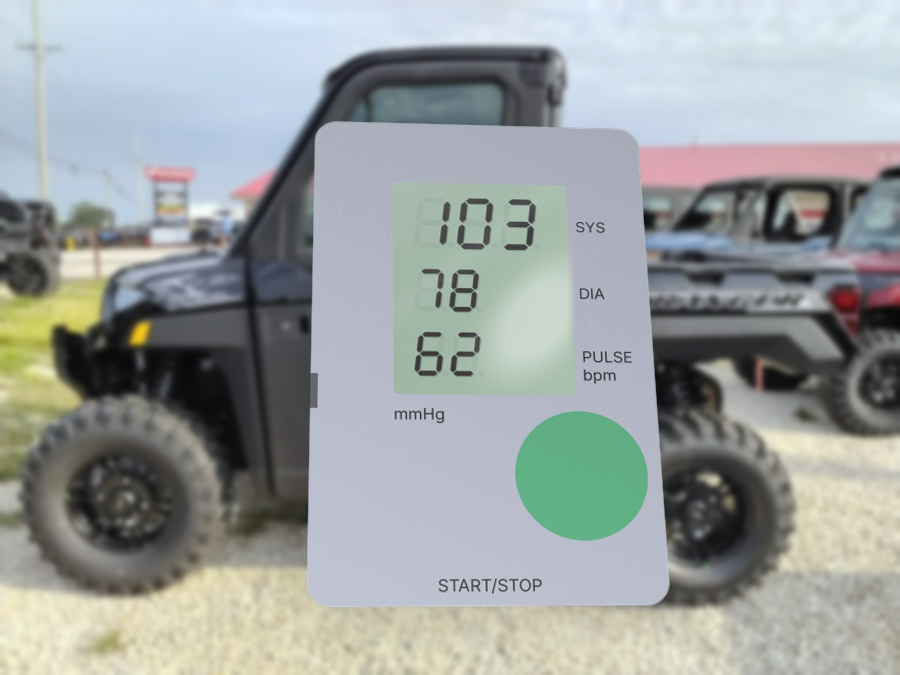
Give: 103; mmHg
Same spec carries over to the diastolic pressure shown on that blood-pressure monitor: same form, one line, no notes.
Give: 78; mmHg
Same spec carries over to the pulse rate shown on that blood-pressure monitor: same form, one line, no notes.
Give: 62; bpm
